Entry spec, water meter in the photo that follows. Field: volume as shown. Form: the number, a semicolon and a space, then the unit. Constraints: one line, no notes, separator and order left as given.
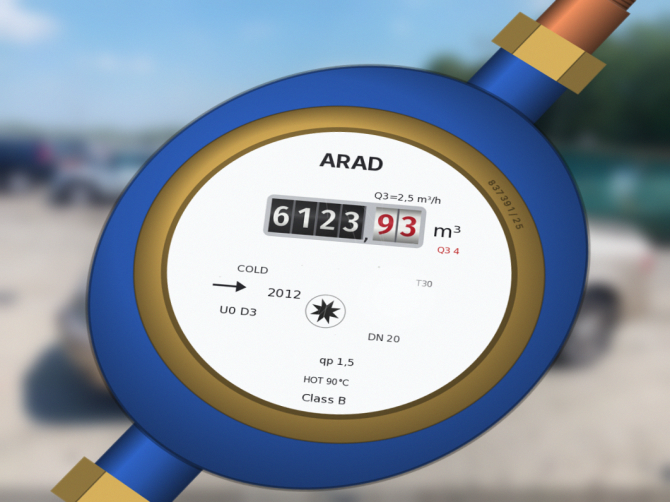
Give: 6123.93; m³
